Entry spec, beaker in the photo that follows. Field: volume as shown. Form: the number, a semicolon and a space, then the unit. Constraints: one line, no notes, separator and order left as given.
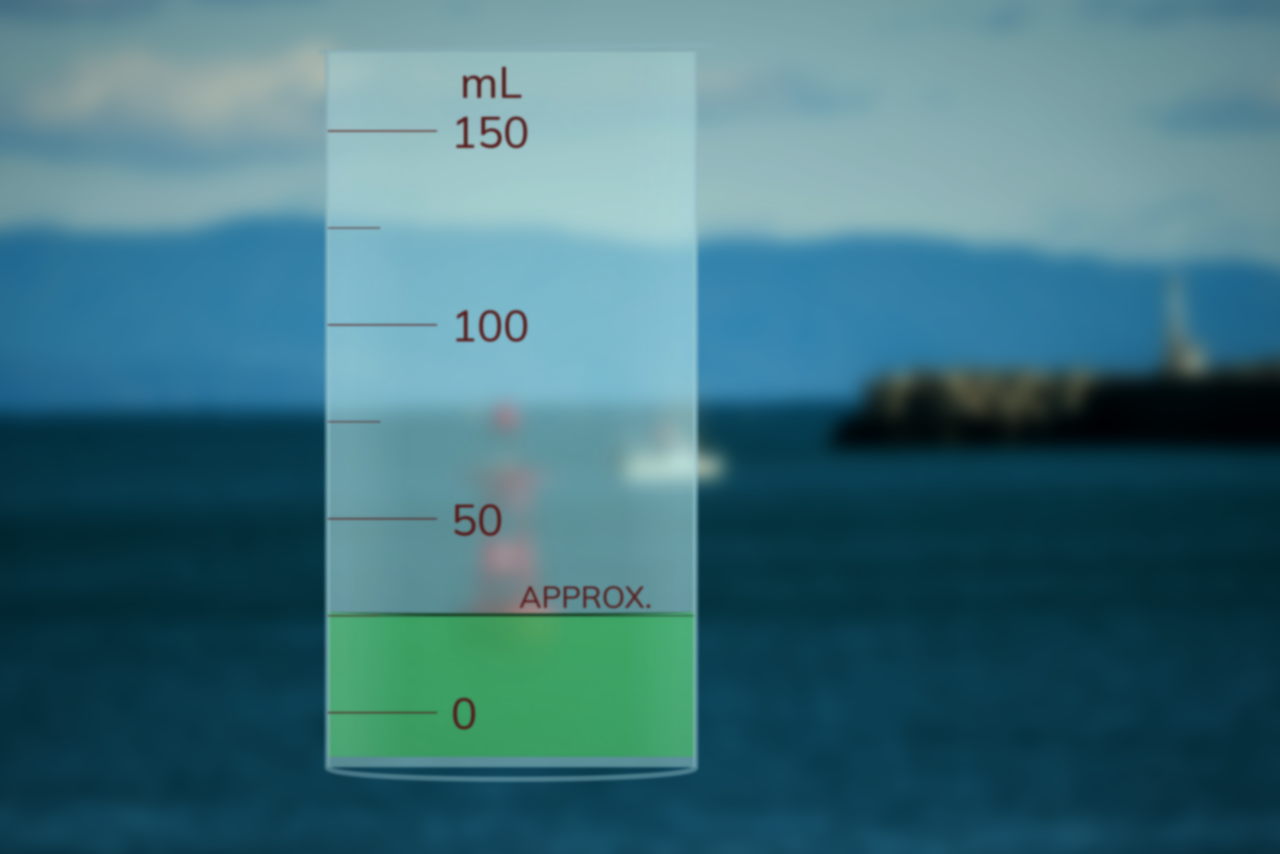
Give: 25; mL
